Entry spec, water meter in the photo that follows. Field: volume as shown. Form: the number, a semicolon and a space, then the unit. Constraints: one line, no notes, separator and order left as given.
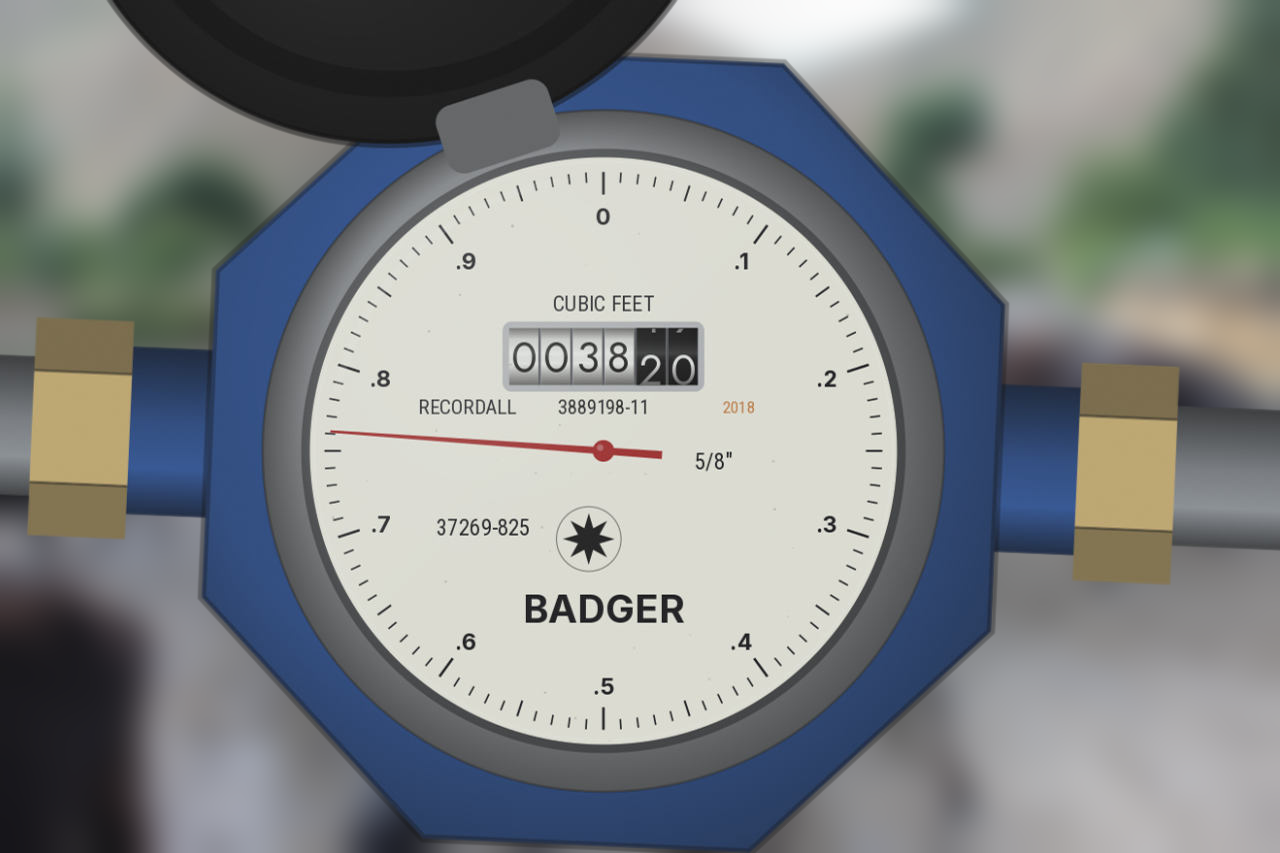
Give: 3819.76; ft³
